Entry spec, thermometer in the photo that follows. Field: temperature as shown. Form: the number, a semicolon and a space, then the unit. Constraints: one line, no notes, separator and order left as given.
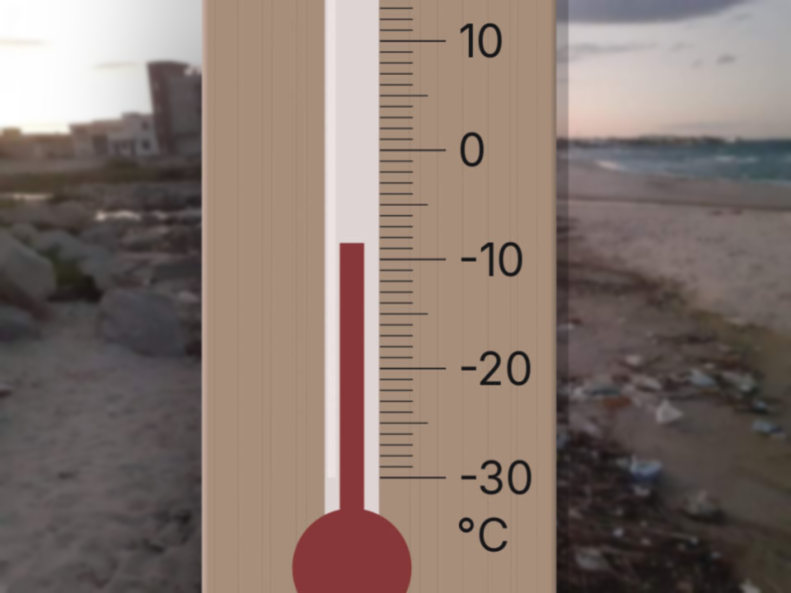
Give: -8.5; °C
